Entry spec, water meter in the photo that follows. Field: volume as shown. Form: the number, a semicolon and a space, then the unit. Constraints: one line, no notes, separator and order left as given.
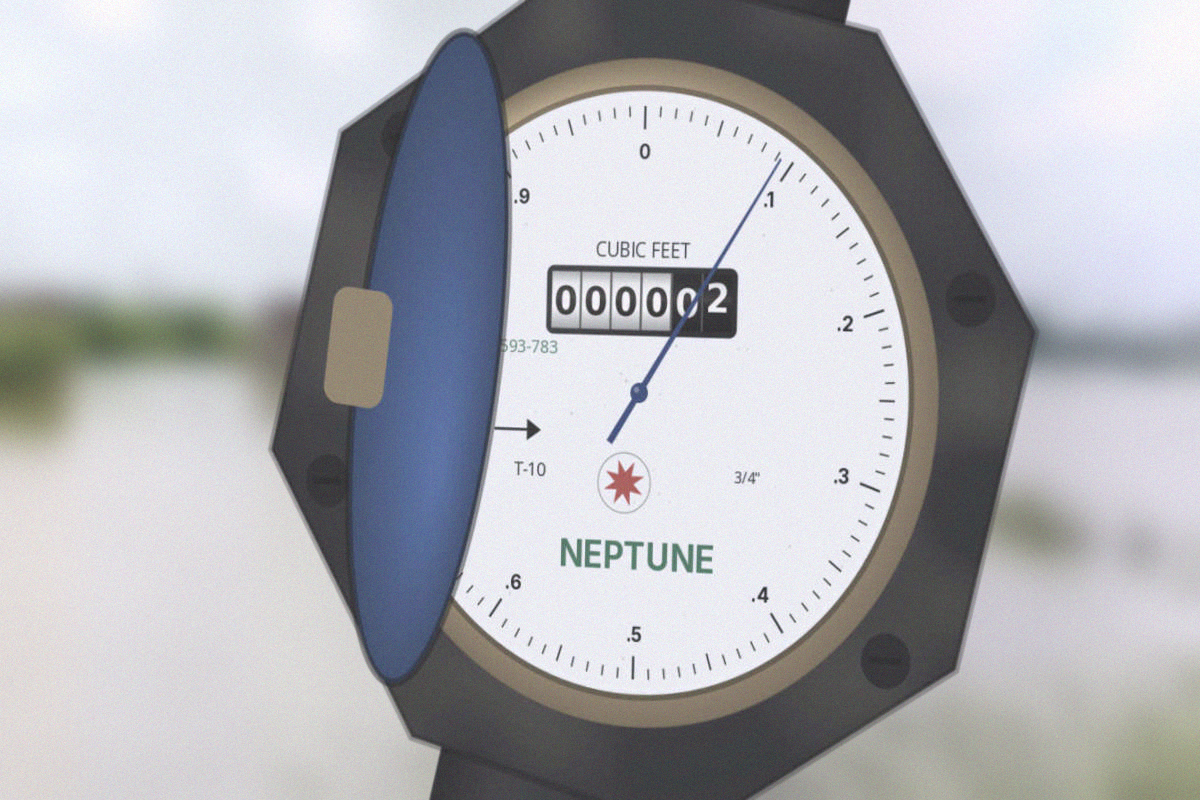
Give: 2.09; ft³
